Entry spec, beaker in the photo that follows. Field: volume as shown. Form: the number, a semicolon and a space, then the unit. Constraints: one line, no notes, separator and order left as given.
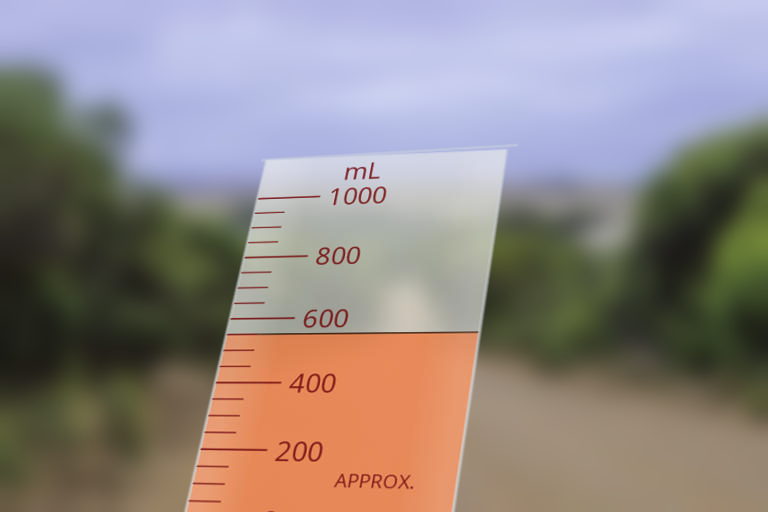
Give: 550; mL
